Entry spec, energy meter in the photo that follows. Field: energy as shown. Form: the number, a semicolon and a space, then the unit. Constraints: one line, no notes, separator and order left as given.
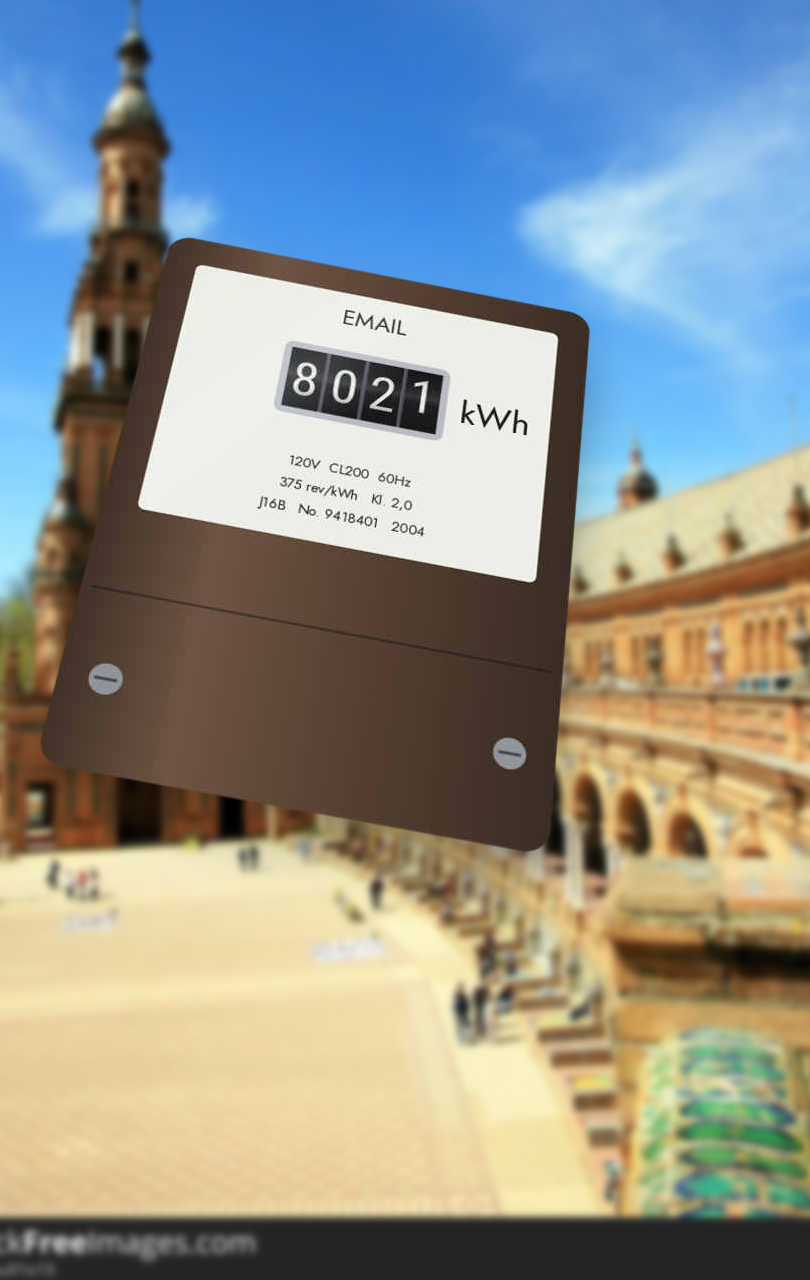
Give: 8021; kWh
